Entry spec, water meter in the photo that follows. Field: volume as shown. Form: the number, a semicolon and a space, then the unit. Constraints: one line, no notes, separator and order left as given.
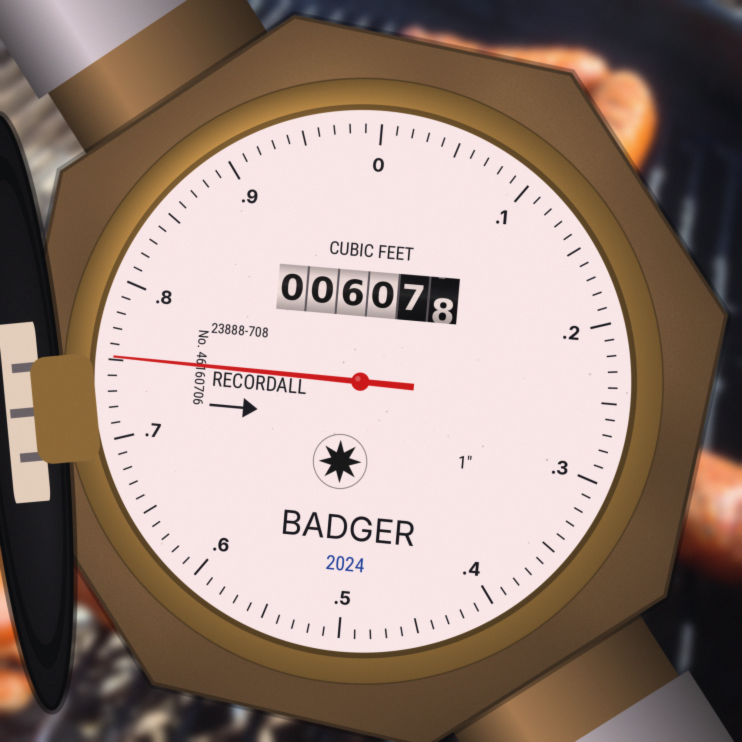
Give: 6077.75; ft³
